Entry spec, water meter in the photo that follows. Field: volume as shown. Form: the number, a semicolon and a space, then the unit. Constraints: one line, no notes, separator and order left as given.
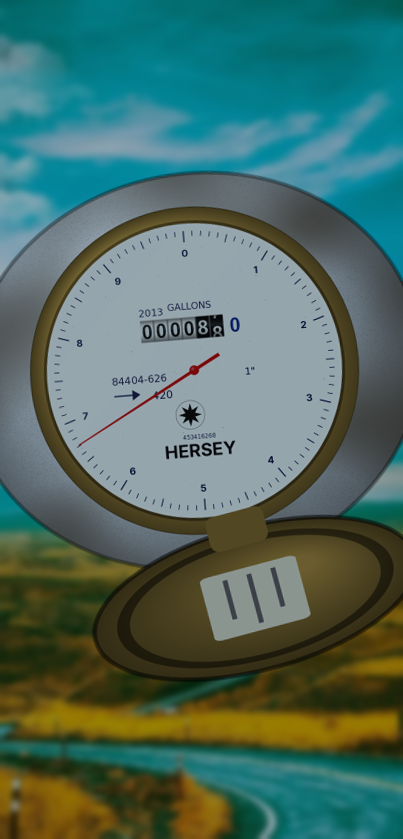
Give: 876.7; gal
